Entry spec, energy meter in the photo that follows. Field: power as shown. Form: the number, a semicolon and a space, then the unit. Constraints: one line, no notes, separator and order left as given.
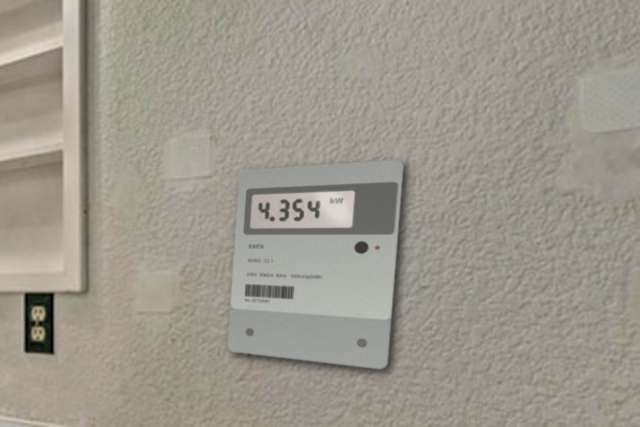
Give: 4.354; kW
